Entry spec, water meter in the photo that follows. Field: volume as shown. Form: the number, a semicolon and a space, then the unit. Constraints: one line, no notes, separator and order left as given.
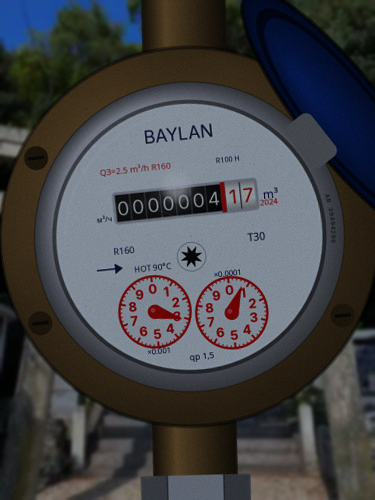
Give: 4.1730; m³
